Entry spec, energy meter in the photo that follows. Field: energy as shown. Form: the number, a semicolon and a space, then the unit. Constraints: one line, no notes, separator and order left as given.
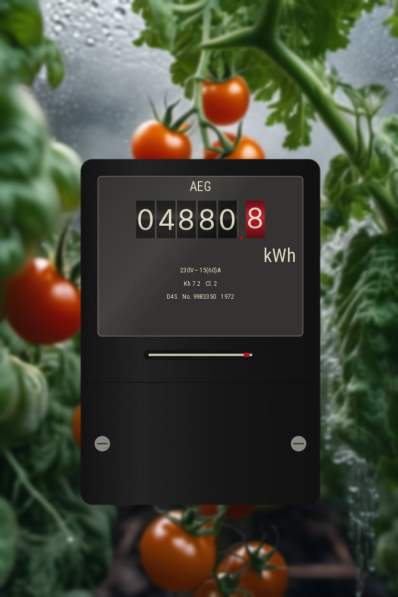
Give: 4880.8; kWh
